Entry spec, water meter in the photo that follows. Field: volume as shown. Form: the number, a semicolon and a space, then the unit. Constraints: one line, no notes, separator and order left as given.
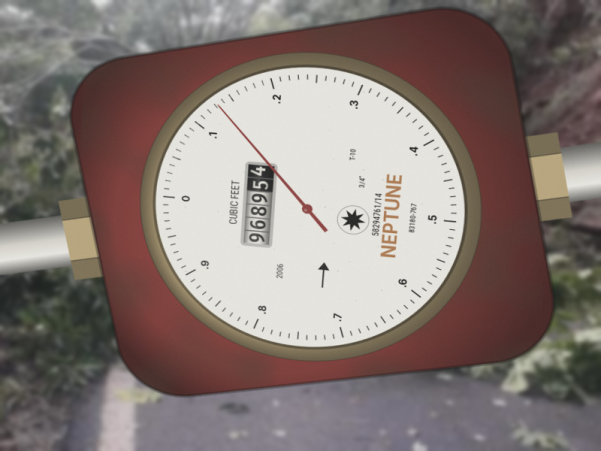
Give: 968954.13; ft³
